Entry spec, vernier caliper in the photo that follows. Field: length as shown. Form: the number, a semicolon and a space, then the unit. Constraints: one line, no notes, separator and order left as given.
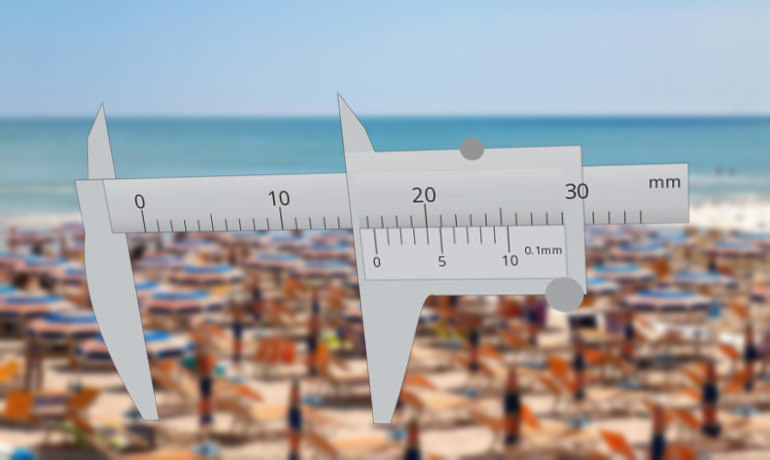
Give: 16.4; mm
